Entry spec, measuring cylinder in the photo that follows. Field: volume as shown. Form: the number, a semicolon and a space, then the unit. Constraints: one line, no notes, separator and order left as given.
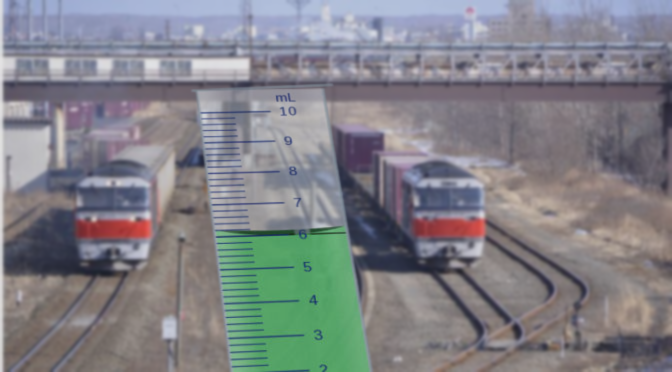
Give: 6; mL
